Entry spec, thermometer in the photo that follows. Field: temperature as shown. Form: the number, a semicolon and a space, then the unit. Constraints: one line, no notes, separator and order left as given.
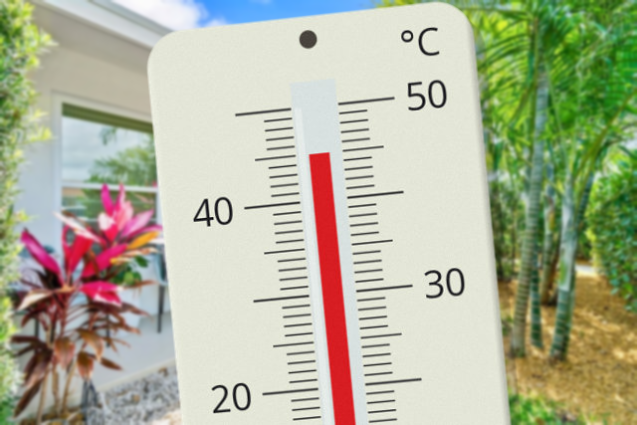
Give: 45; °C
